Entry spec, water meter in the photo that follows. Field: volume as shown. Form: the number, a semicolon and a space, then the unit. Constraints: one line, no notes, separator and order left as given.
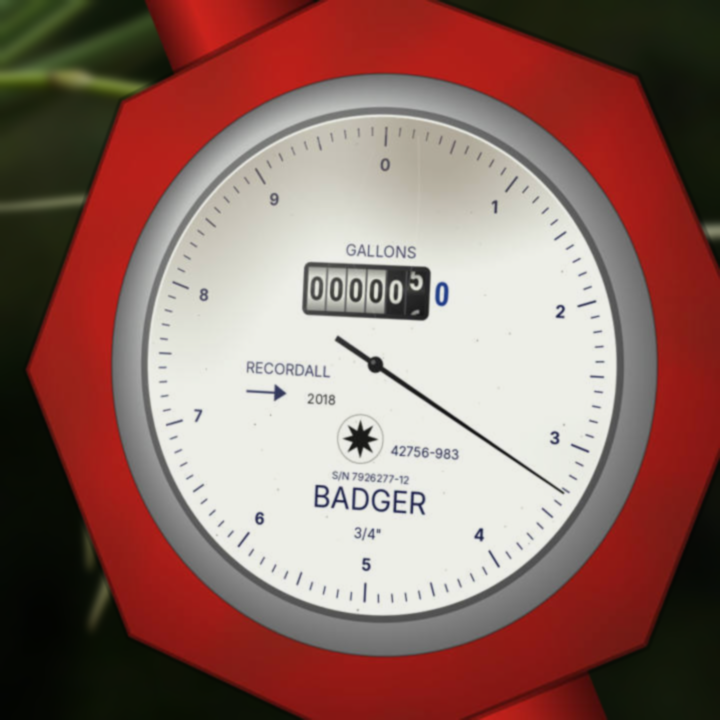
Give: 53.3; gal
